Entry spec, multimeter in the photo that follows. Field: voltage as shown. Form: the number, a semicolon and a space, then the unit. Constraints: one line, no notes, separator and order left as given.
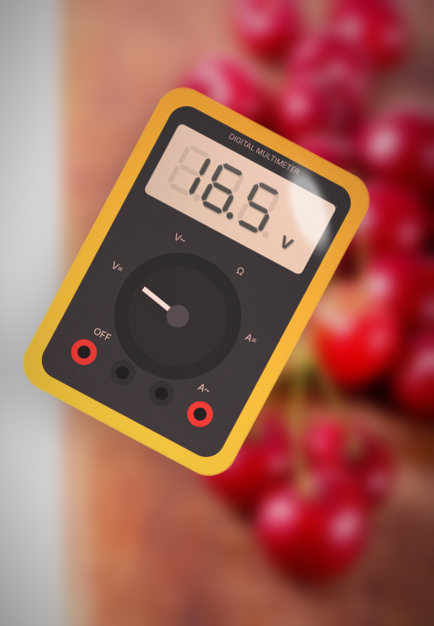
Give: 16.5; V
